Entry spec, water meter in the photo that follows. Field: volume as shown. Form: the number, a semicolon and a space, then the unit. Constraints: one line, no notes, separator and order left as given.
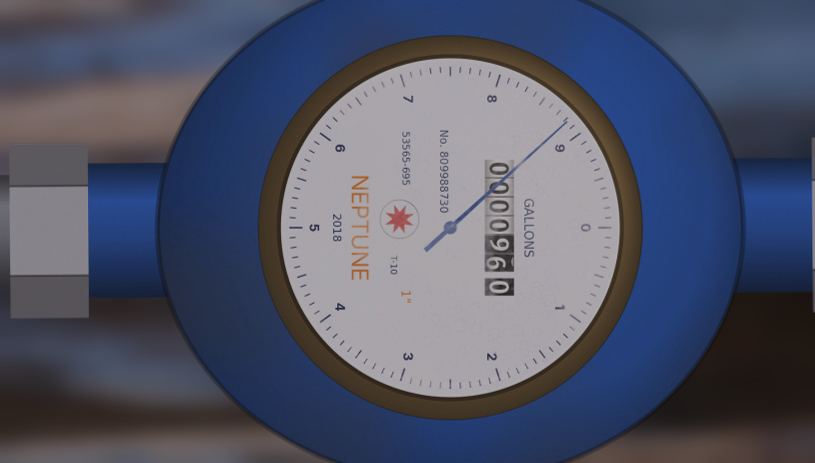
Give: 958.8; gal
